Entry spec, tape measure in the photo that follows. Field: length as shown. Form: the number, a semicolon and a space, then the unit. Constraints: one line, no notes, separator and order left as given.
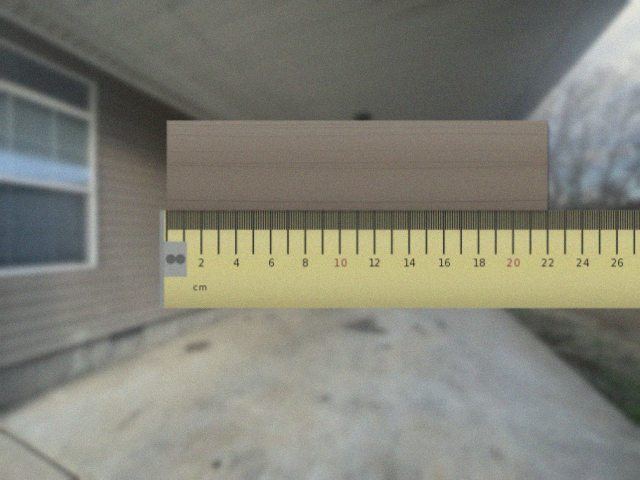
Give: 22; cm
